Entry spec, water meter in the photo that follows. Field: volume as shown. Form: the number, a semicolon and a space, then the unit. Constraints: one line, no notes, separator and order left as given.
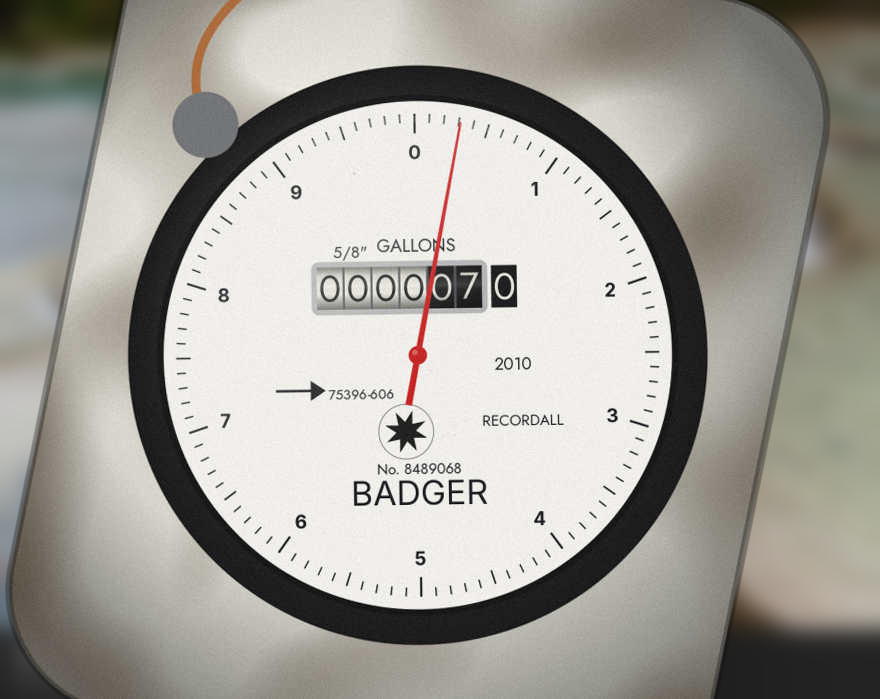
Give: 70.3; gal
